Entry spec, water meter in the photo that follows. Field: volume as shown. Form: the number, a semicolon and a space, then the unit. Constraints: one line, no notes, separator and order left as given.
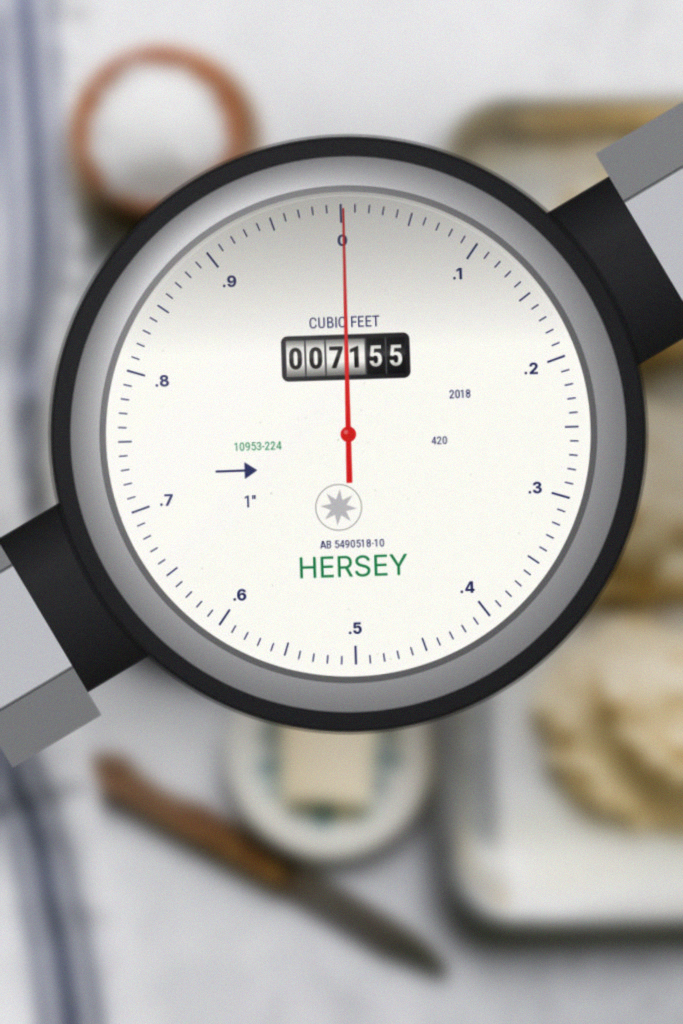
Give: 7155.00; ft³
